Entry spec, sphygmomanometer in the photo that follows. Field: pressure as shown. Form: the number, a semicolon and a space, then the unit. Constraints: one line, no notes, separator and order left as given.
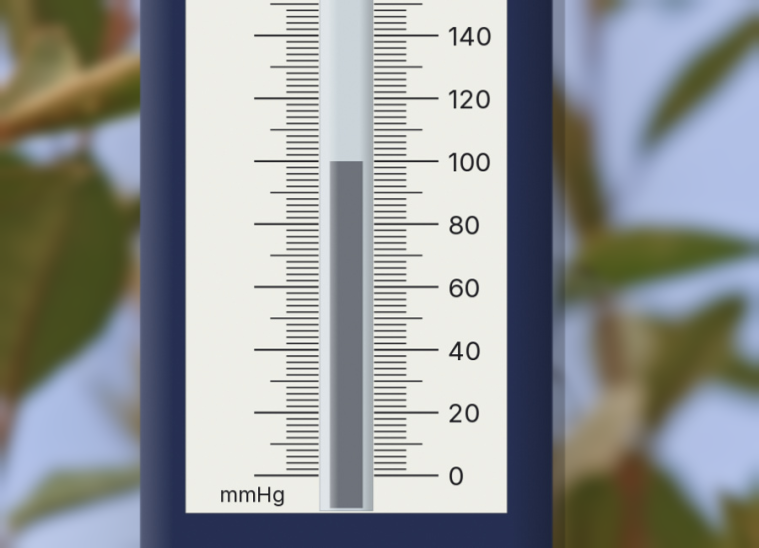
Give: 100; mmHg
